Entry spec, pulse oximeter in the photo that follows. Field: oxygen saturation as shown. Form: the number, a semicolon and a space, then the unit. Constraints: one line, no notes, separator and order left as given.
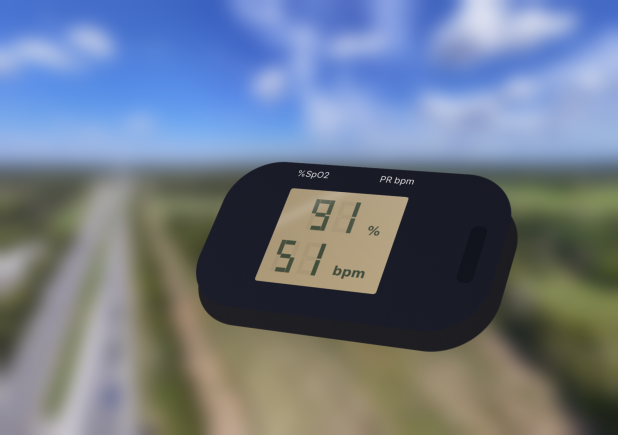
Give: 91; %
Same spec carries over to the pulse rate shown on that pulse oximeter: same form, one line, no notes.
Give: 51; bpm
